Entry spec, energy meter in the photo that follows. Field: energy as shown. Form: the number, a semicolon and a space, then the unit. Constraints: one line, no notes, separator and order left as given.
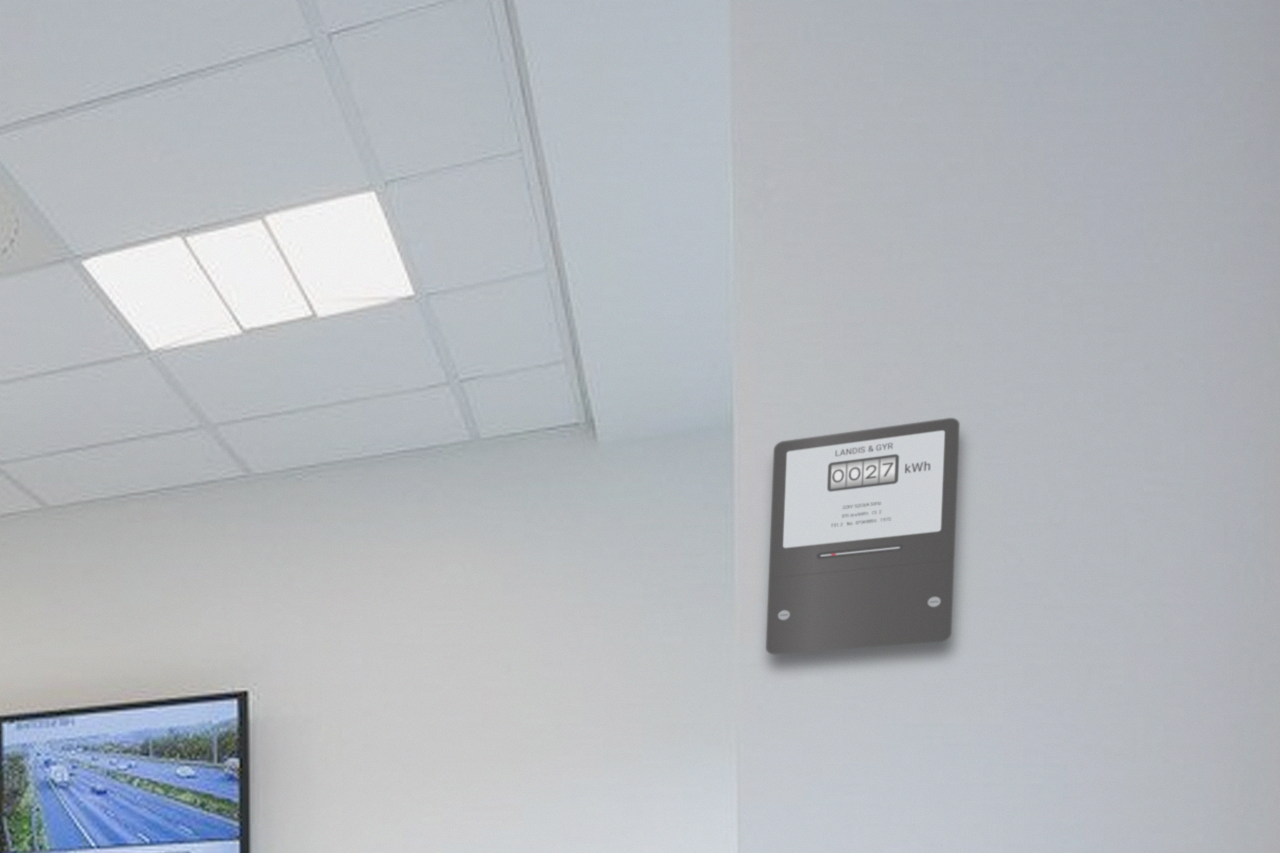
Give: 27; kWh
